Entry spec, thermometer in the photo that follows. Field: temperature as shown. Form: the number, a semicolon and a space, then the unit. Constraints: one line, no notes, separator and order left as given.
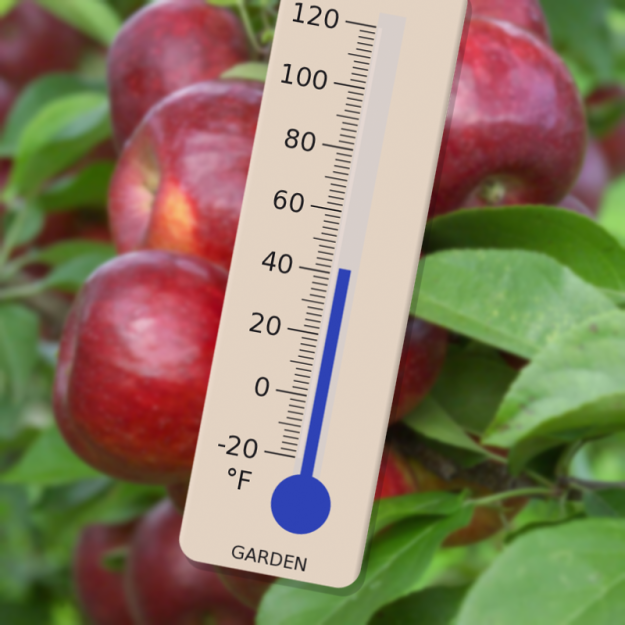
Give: 42; °F
